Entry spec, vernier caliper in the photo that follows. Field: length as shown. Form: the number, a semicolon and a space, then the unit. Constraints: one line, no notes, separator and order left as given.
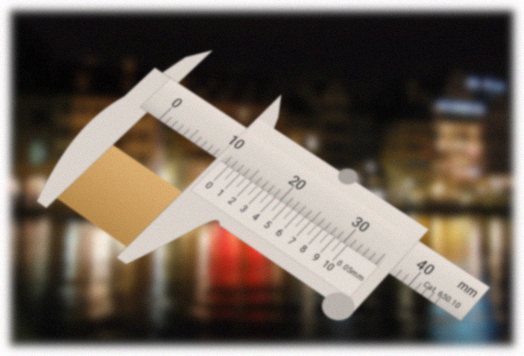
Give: 11.6; mm
